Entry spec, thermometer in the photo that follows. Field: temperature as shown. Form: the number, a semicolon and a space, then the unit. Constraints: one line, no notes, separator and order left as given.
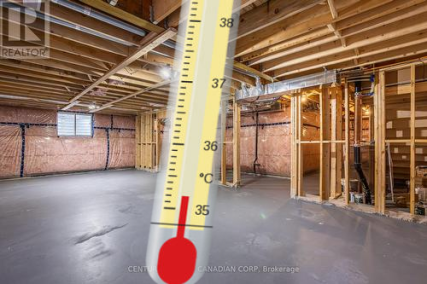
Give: 35.2; °C
